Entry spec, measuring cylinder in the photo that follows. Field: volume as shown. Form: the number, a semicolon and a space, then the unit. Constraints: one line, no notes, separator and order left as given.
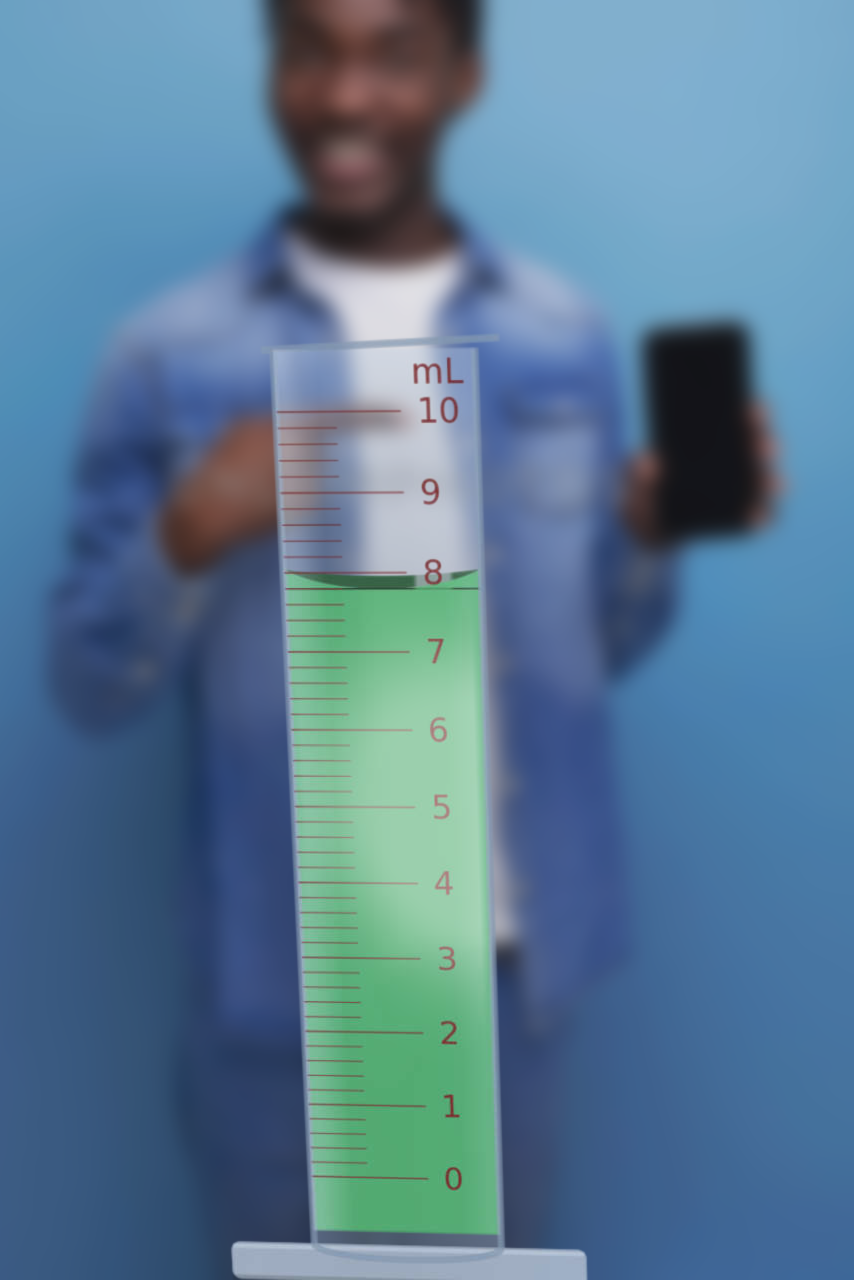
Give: 7.8; mL
